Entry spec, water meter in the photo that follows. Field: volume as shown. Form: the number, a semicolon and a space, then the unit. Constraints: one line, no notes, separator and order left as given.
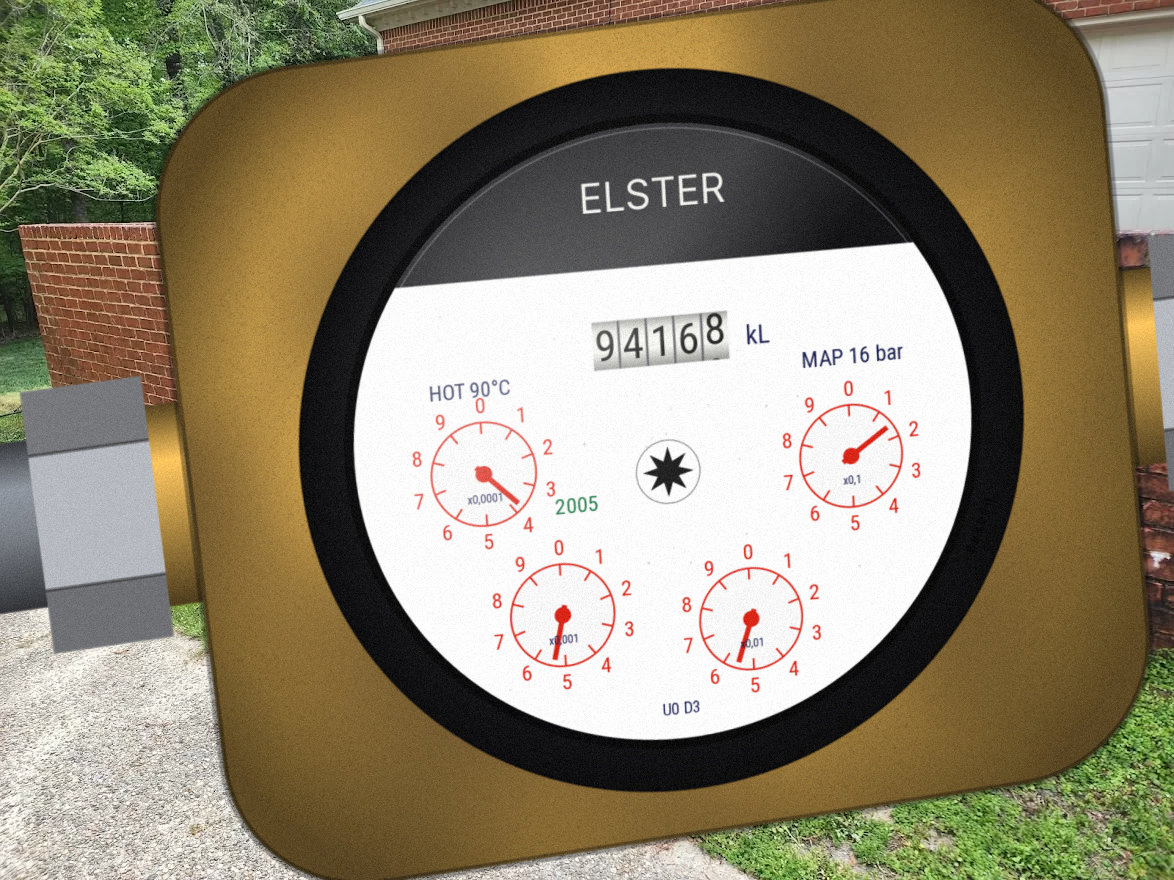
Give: 94168.1553; kL
